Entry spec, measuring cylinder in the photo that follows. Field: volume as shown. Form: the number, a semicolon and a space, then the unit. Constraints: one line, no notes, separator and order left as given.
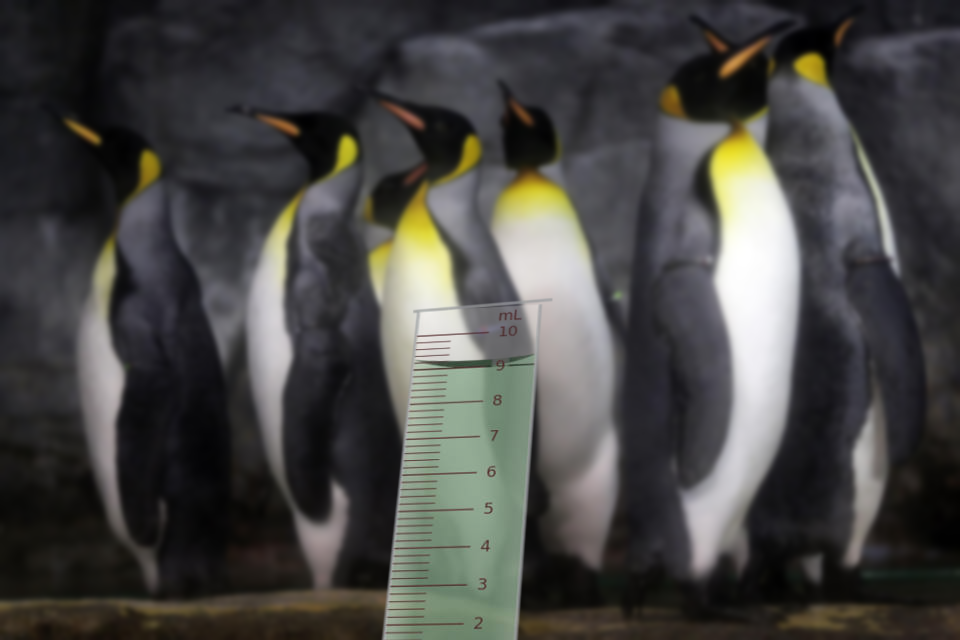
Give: 9; mL
